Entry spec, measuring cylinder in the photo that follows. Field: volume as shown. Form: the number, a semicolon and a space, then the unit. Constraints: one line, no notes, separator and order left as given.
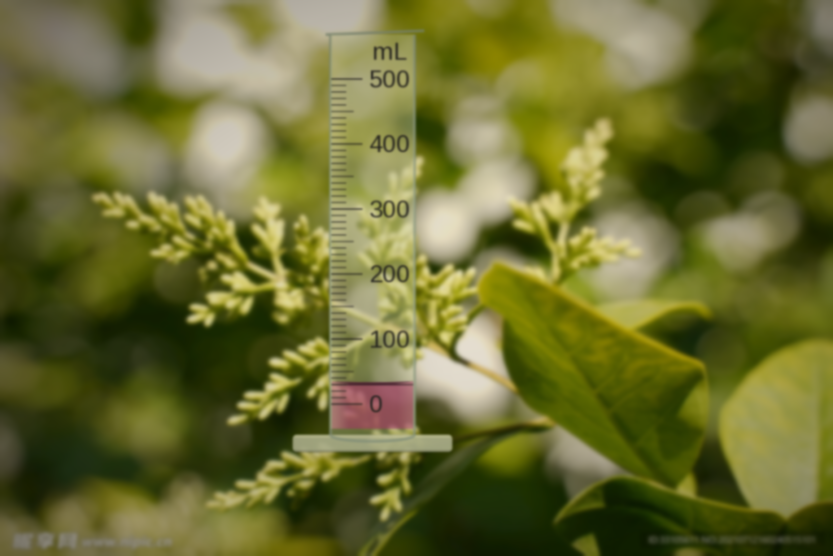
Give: 30; mL
